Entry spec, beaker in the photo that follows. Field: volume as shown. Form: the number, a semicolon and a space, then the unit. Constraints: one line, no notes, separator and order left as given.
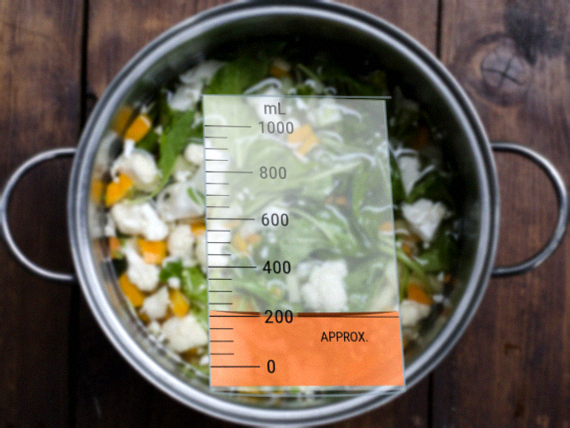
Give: 200; mL
